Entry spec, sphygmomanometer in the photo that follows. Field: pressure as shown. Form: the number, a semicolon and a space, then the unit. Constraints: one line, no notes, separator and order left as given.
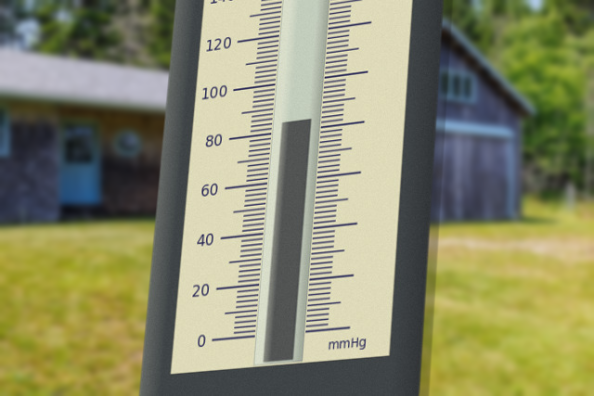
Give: 84; mmHg
